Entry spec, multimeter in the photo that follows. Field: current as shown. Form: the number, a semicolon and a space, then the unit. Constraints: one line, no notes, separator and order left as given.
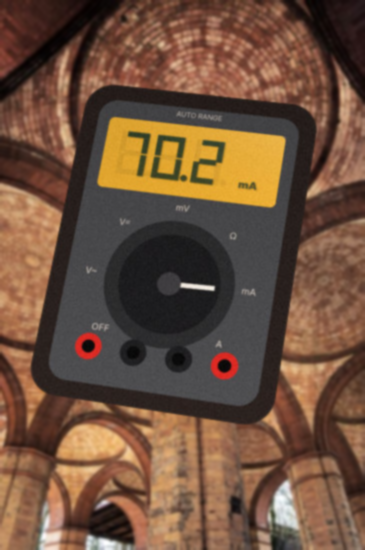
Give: 70.2; mA
